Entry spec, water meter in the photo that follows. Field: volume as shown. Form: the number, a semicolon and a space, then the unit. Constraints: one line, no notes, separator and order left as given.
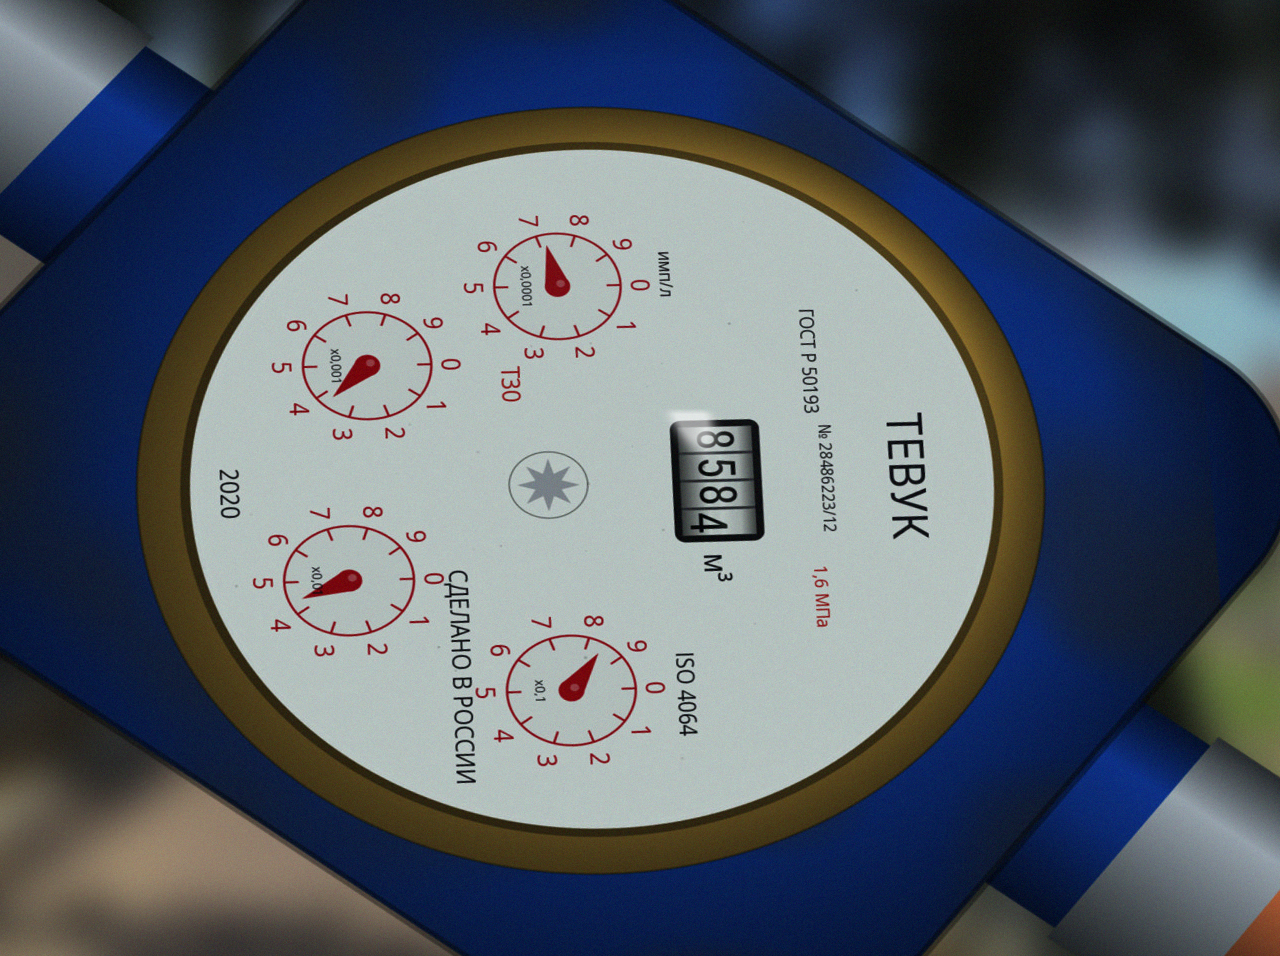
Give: 8583.8437; m³
